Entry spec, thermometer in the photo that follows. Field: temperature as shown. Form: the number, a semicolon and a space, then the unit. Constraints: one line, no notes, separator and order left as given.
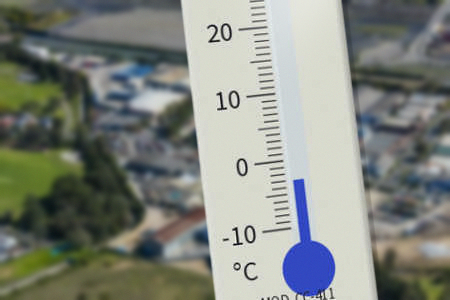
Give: -3; °C
